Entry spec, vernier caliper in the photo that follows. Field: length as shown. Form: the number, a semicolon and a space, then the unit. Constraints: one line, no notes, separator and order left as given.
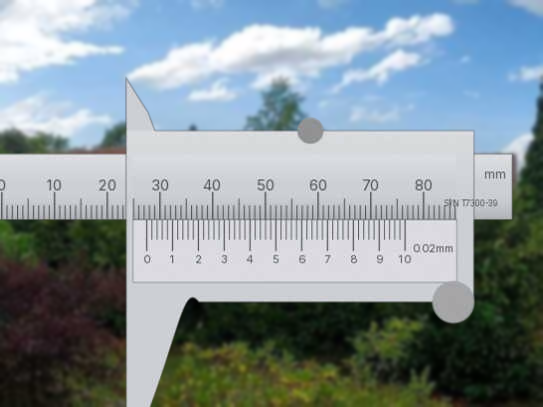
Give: 27.5; mm
